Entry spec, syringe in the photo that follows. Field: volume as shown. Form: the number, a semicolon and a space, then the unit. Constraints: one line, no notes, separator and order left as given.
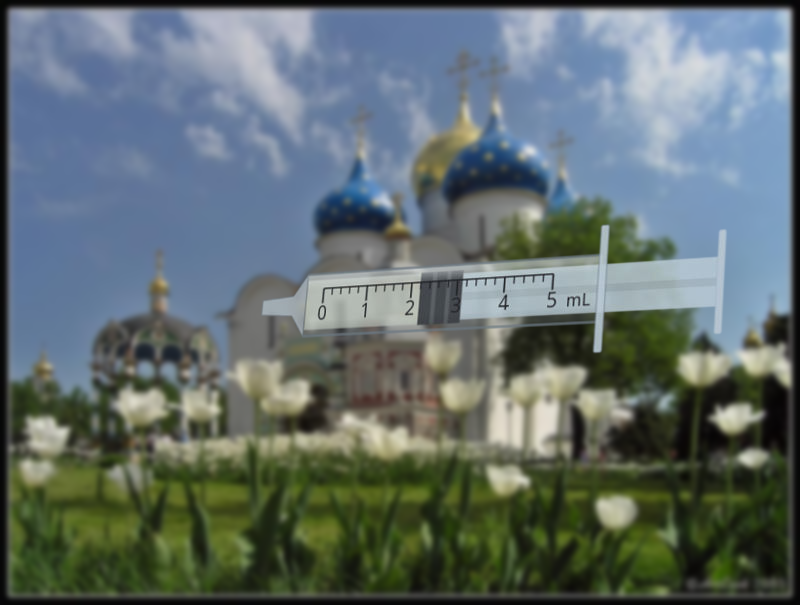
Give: 2.2; mL
